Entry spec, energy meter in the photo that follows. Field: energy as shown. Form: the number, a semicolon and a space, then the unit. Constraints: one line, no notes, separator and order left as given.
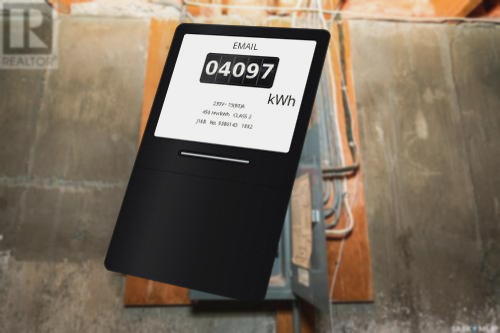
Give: 4097; kWh
